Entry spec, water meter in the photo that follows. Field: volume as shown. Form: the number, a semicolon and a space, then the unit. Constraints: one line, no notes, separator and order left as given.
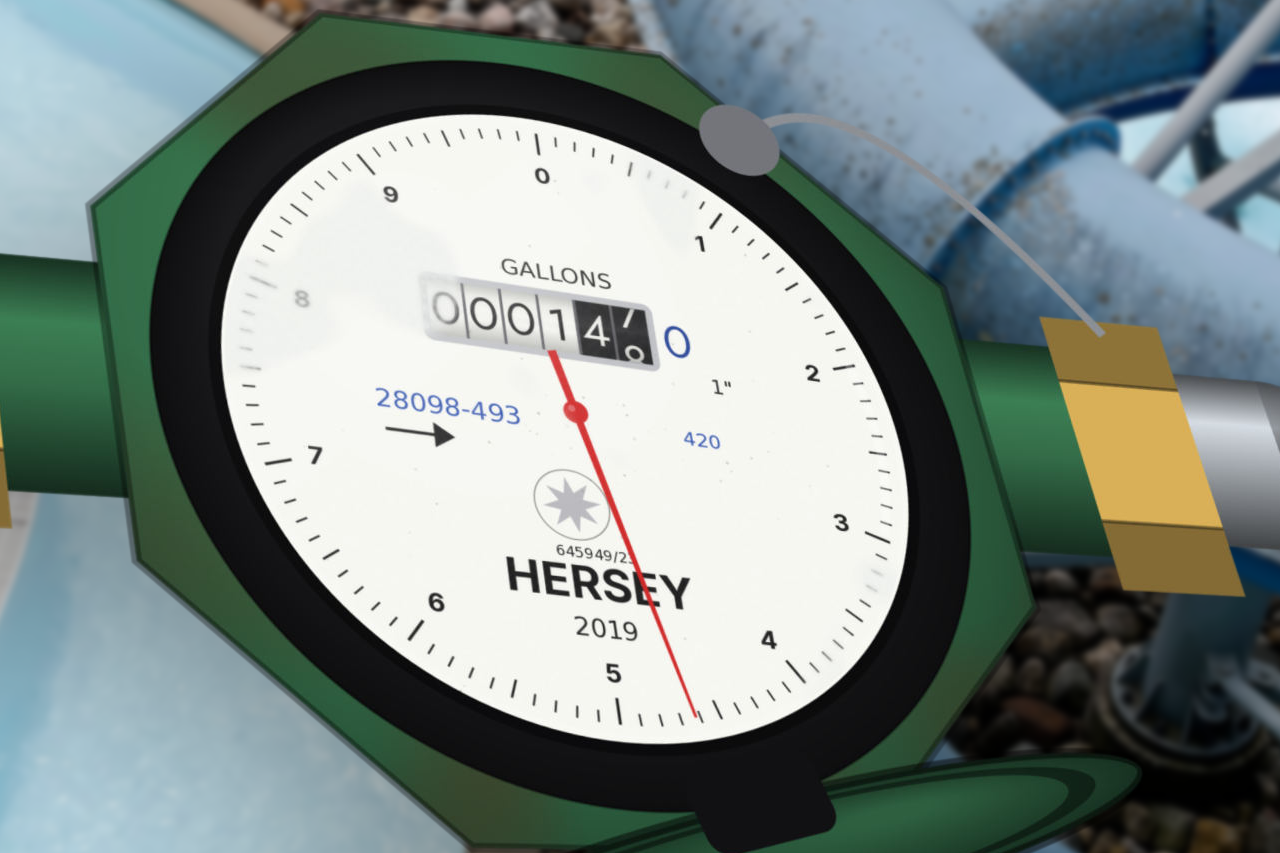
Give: 1474.6; gal
